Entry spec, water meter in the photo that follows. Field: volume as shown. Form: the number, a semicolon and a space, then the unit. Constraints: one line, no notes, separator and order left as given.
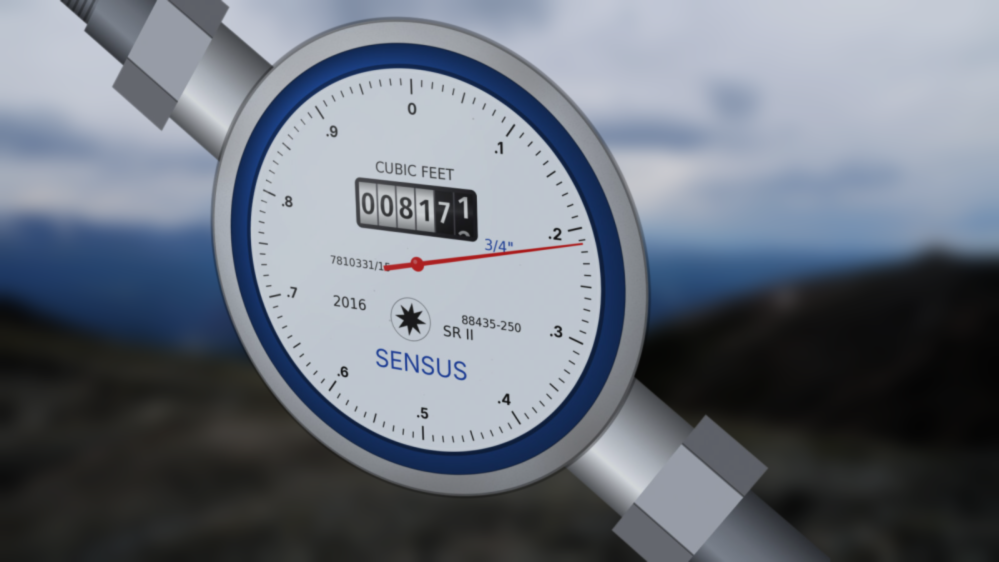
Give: 8171.21; ft³
